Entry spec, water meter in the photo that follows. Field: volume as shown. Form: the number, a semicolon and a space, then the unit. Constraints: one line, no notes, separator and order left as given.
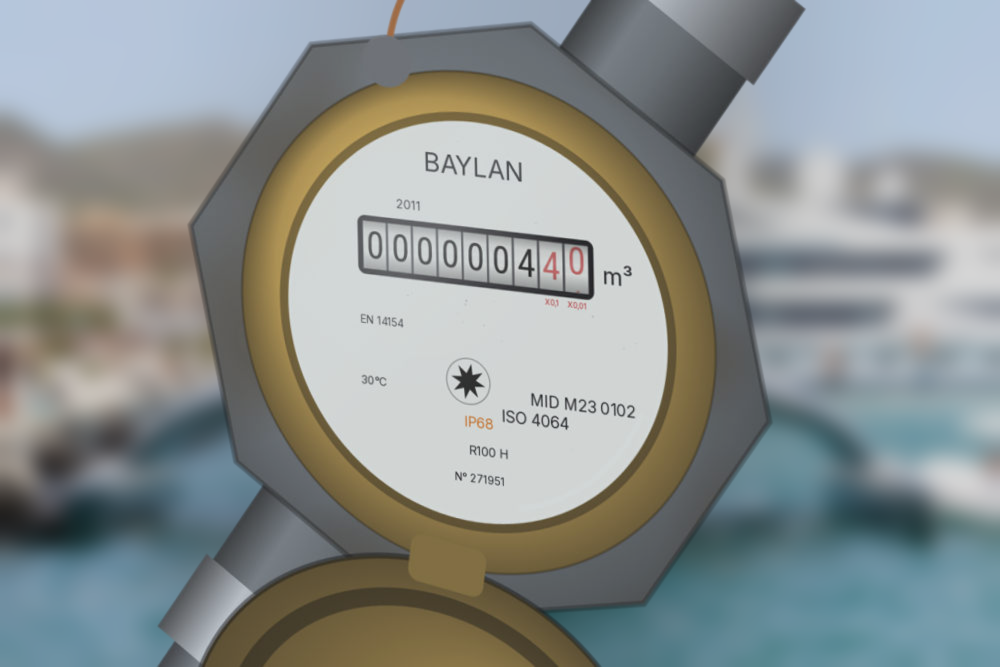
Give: 4.40; m³
